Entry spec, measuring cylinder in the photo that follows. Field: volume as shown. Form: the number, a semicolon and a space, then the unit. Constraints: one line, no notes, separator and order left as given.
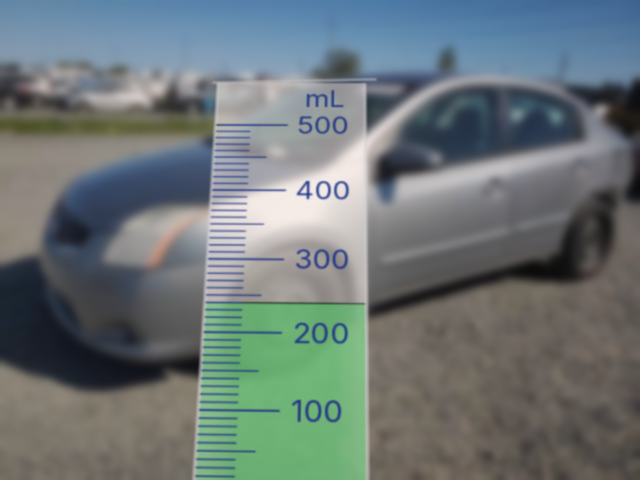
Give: 240; mL
